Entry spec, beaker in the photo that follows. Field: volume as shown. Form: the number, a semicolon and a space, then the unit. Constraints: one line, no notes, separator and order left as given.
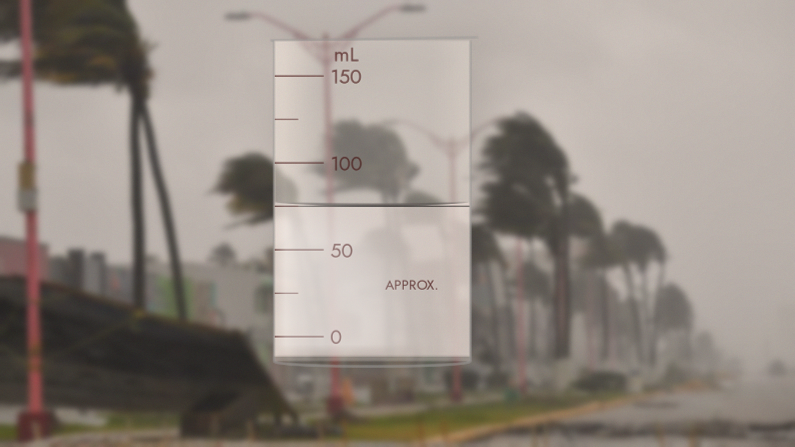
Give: 75; mL
